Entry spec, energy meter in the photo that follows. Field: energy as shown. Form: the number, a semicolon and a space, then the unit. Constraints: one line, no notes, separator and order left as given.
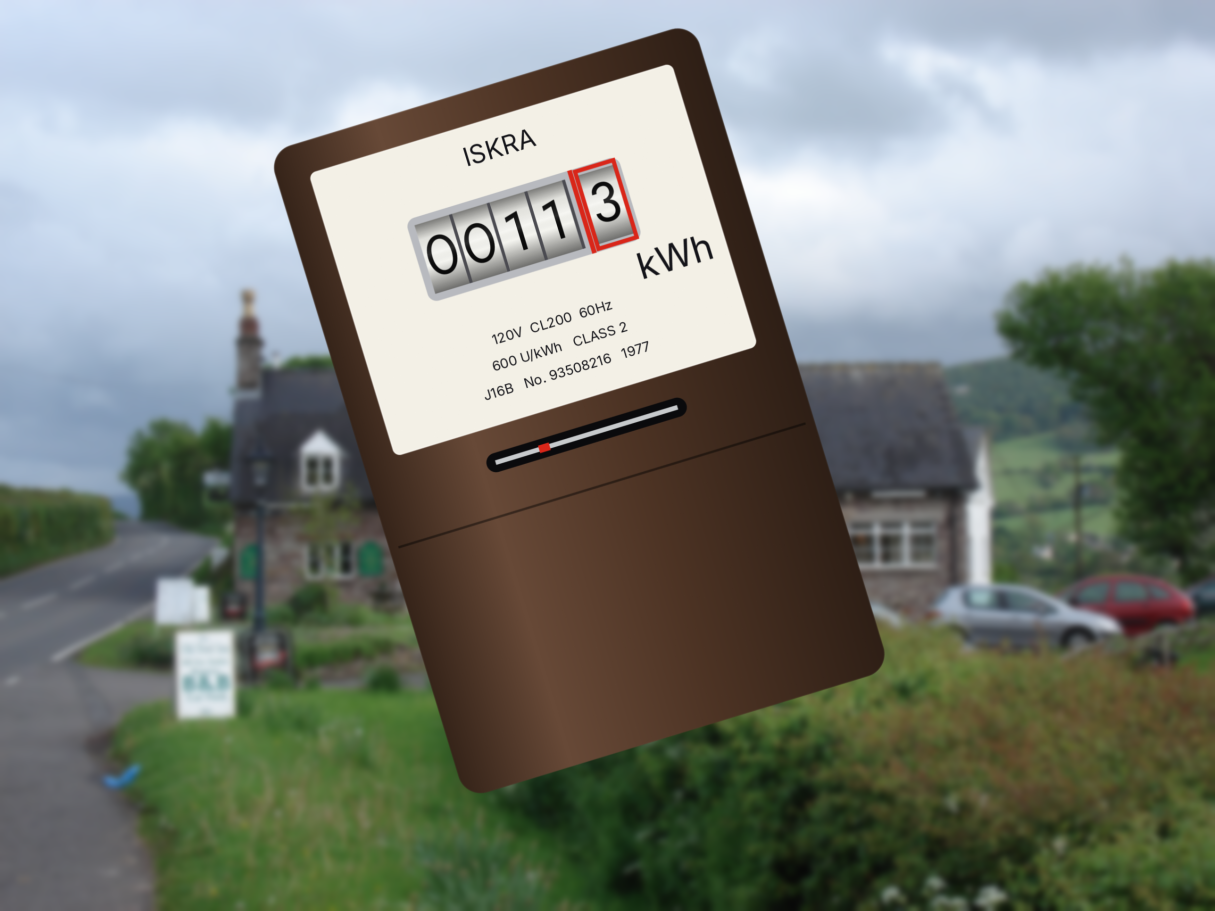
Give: 11.3; kWh
